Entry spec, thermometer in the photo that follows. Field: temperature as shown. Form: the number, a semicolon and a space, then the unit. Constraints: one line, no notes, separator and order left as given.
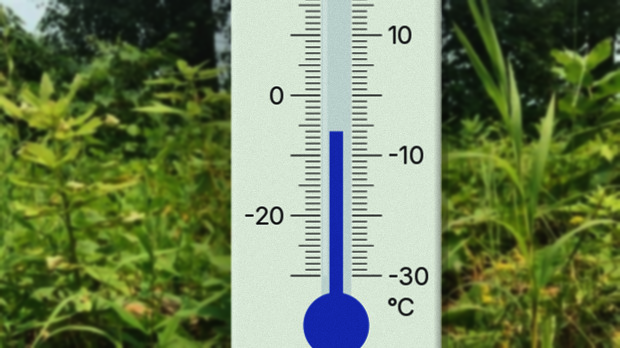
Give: -6; °C
